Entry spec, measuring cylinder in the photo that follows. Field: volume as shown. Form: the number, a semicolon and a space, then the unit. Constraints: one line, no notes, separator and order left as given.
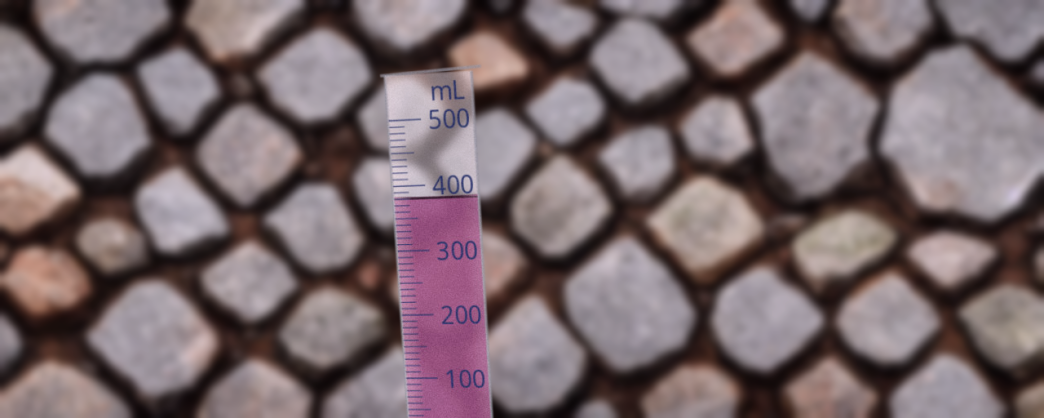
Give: 380; mL
